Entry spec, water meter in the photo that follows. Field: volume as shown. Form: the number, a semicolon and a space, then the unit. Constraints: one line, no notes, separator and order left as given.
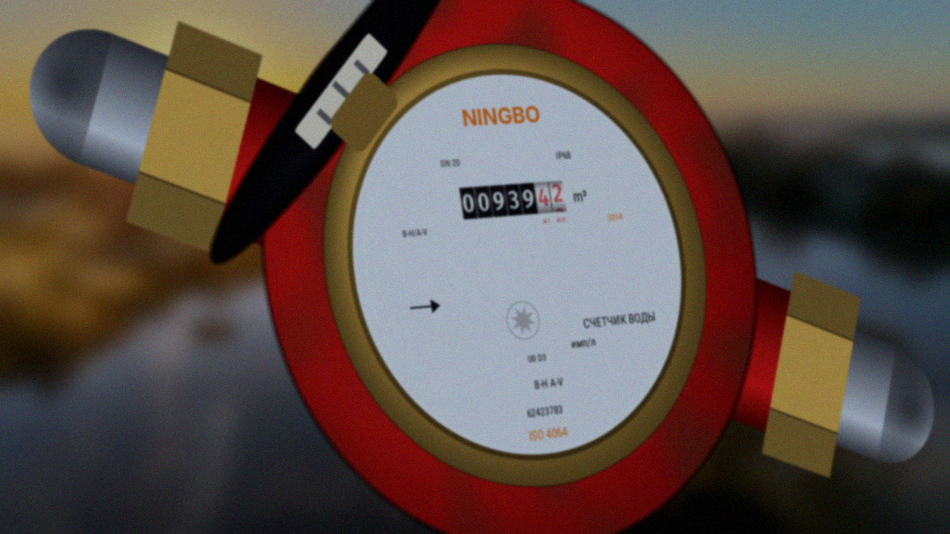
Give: 939.42; m³
